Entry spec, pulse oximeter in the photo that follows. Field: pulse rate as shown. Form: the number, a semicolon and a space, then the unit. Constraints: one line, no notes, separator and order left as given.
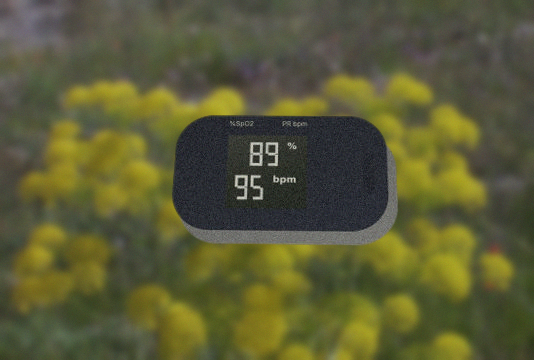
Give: 95; bpm
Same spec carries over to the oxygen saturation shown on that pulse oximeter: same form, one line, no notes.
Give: 89; %
